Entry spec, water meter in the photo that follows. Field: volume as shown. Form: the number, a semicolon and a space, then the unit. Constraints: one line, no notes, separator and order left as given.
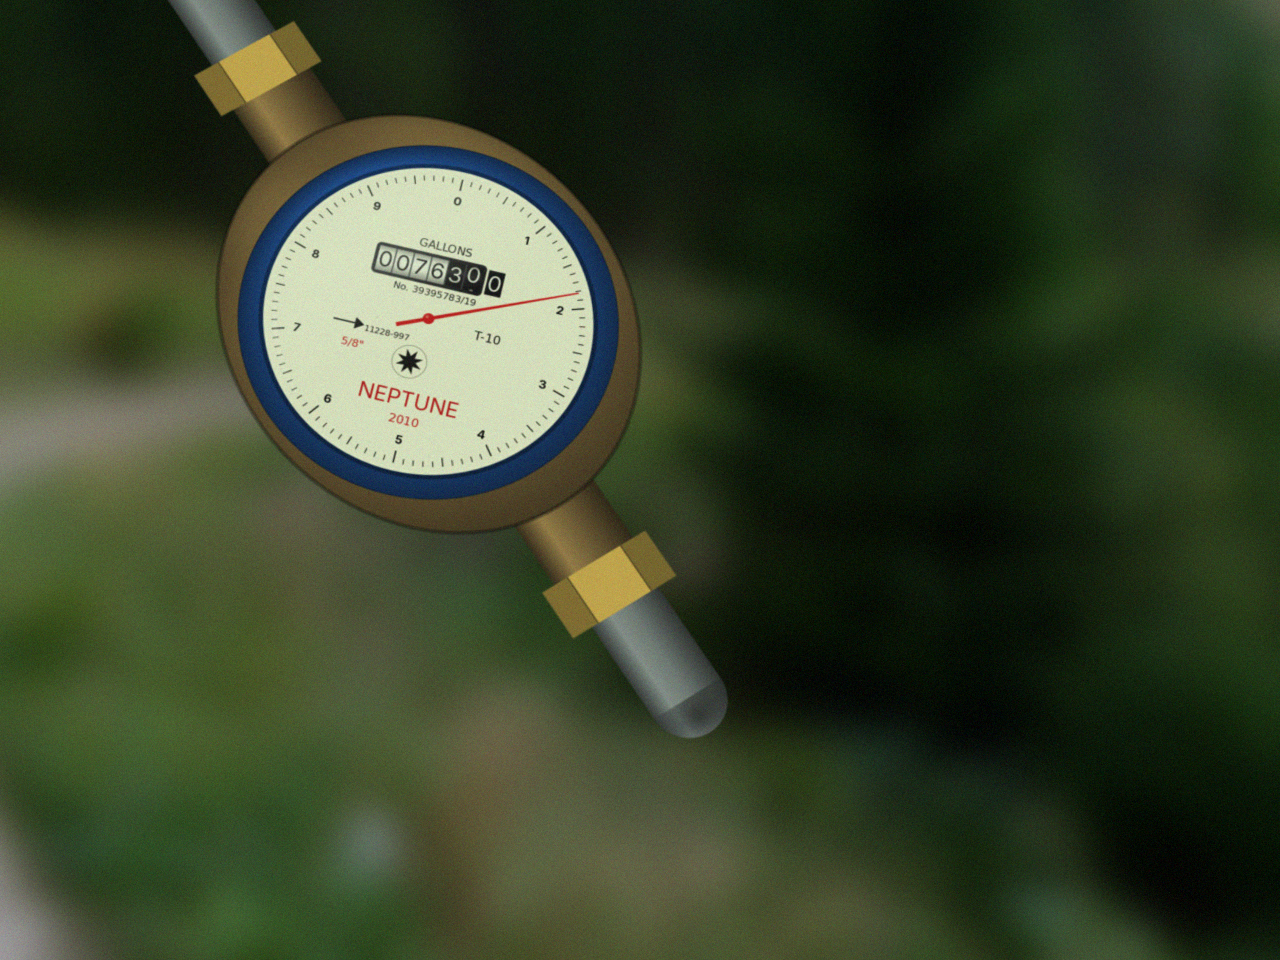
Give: 76301.8; gal
